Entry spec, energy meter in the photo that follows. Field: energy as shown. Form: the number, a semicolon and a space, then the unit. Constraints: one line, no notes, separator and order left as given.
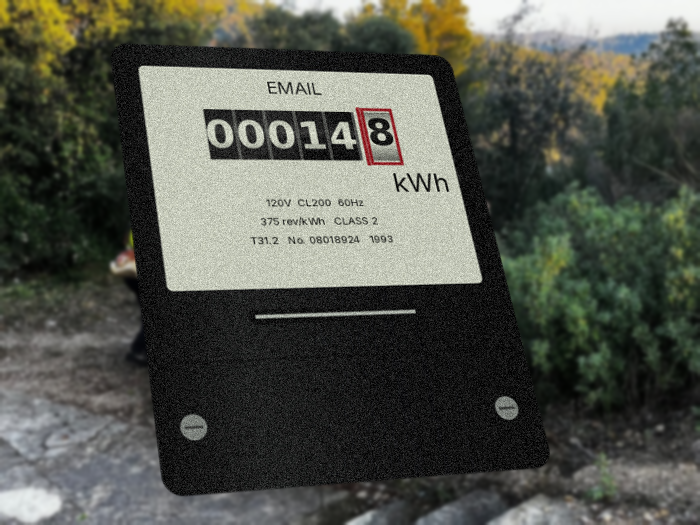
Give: 14.8; kWh
